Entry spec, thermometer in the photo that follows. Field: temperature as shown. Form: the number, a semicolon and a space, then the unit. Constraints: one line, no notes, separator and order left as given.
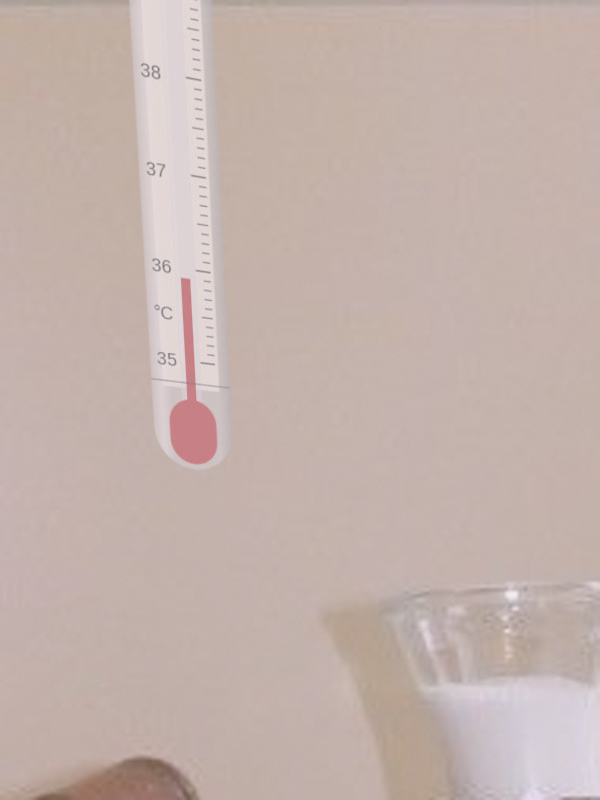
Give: 35.9; °C
